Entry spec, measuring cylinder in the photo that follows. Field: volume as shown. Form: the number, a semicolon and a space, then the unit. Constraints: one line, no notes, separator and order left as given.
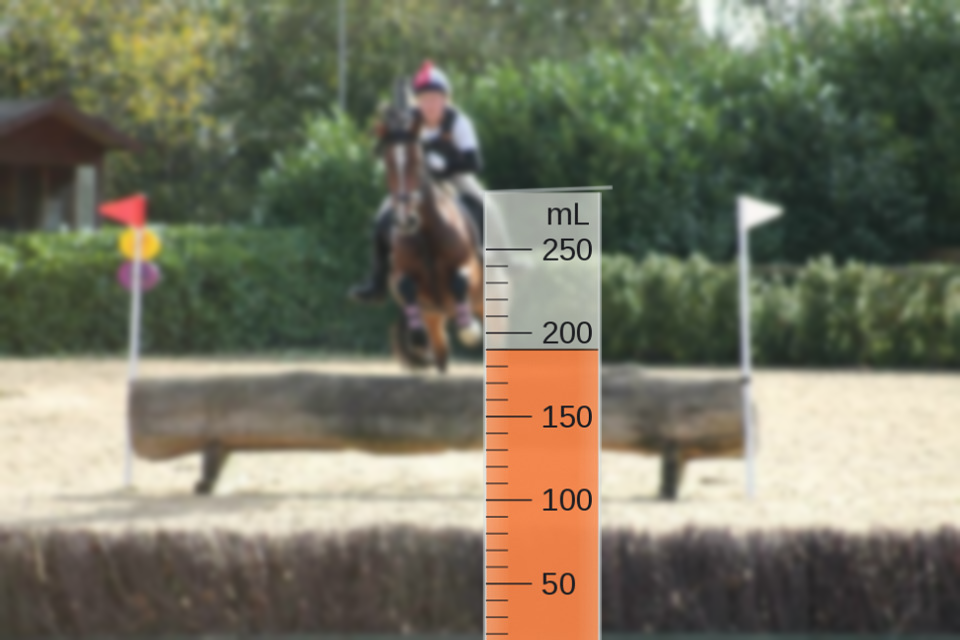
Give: 190; mL
